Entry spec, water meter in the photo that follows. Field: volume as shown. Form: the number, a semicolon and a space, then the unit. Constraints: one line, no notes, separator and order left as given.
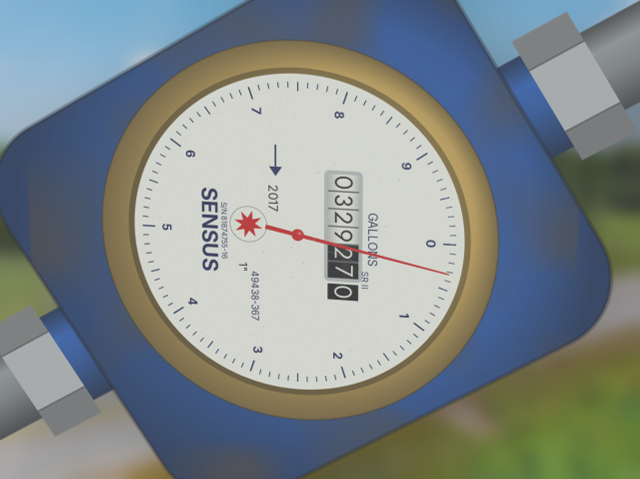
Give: 329270.3; gal
